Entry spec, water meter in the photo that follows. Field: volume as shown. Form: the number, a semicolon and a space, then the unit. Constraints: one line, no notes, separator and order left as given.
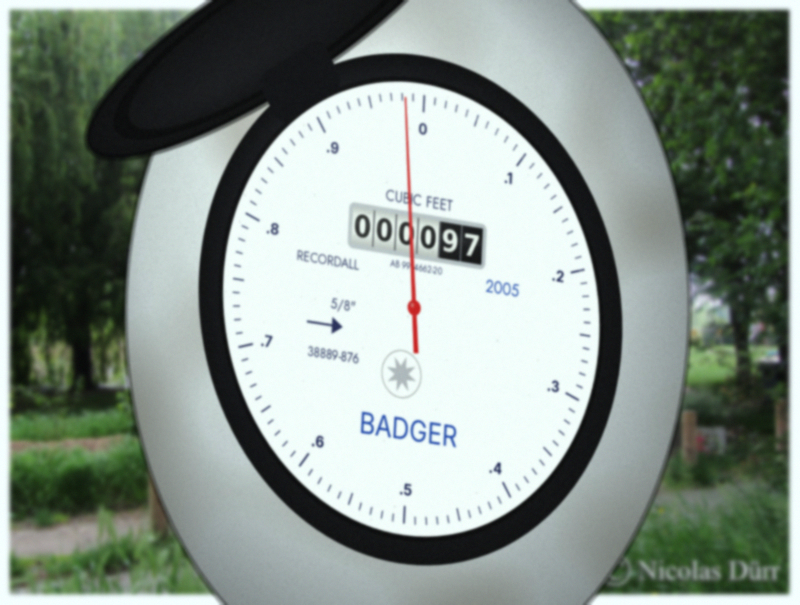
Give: 96.98; ft³
